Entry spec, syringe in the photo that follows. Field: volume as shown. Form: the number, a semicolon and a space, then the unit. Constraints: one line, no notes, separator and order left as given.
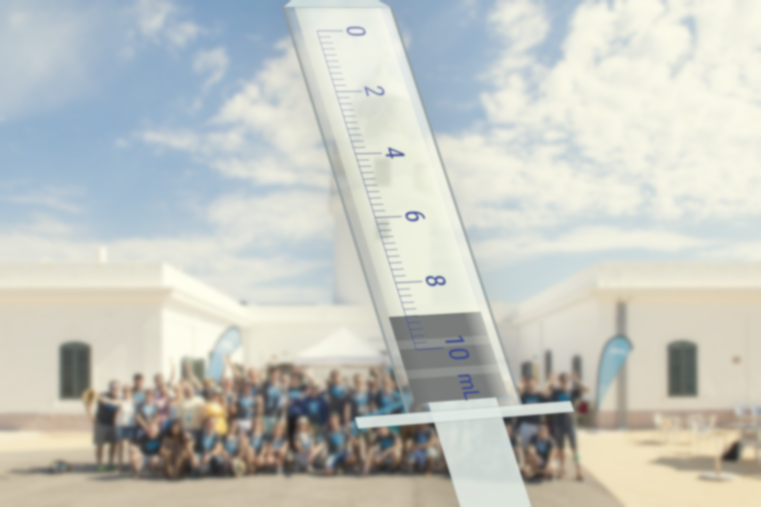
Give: 9; mL
